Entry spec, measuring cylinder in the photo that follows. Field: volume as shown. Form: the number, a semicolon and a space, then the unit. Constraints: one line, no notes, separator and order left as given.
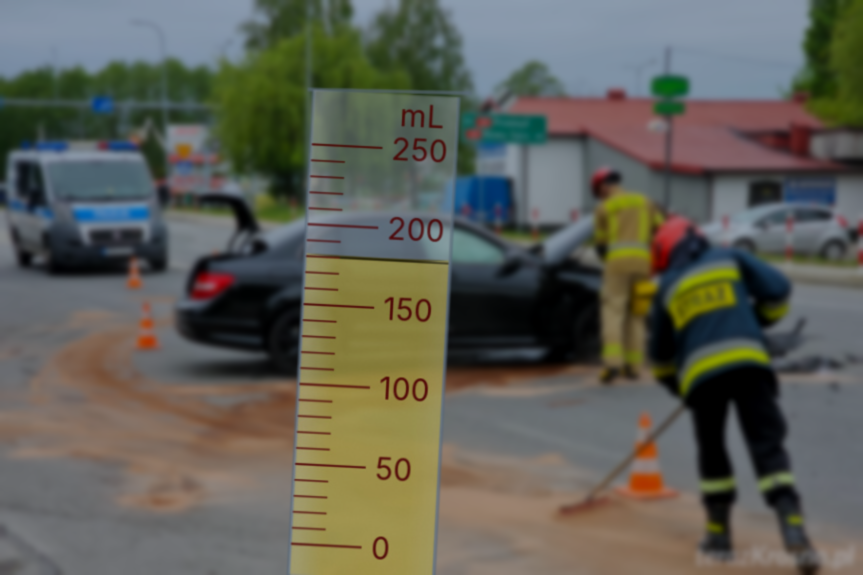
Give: 180; mL
